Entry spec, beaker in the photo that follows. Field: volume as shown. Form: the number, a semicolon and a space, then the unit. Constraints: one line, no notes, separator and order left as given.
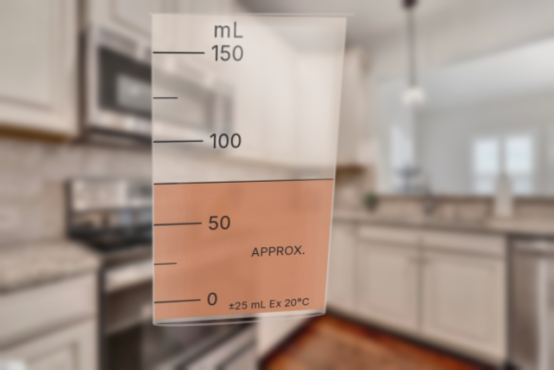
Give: 75; mL
